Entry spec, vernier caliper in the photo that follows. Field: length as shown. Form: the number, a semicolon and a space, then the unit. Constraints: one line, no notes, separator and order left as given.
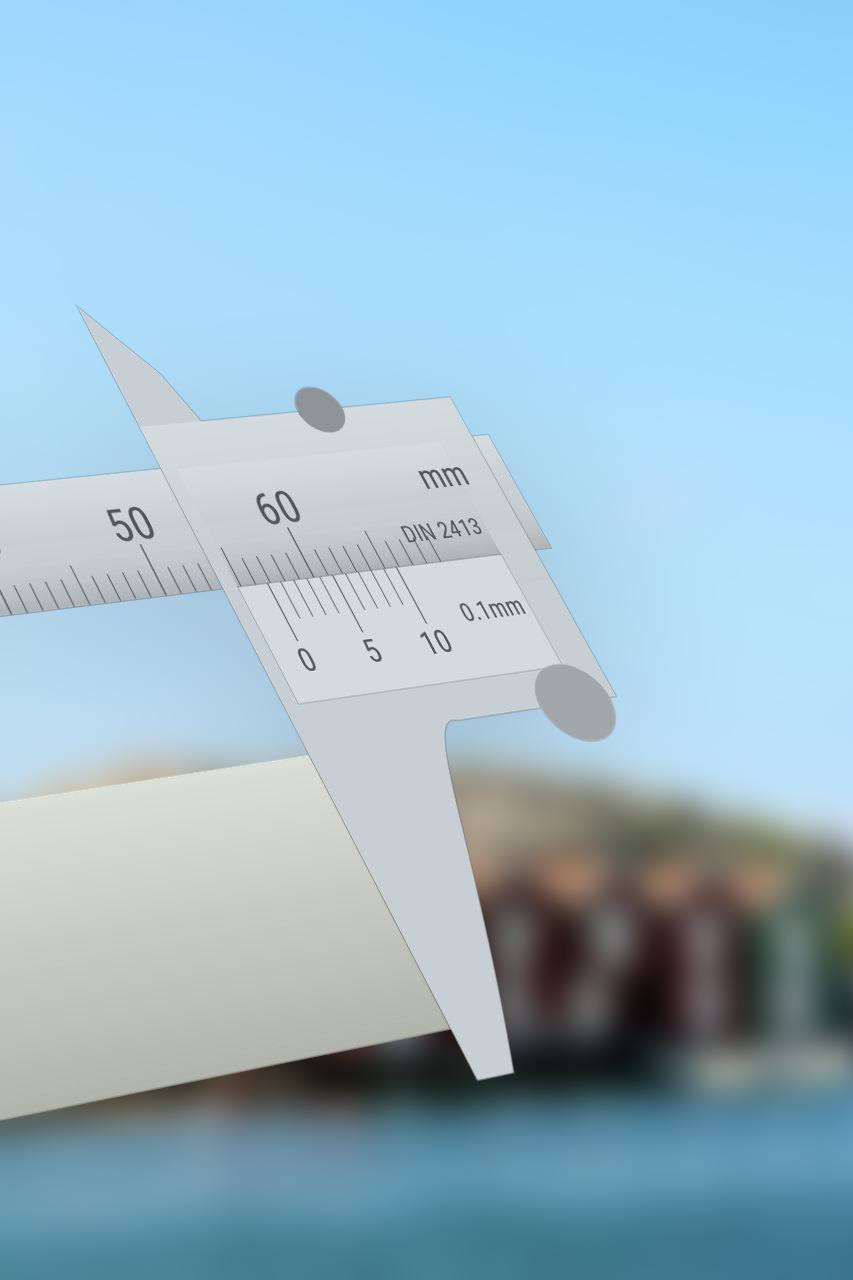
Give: 56.8; mm
